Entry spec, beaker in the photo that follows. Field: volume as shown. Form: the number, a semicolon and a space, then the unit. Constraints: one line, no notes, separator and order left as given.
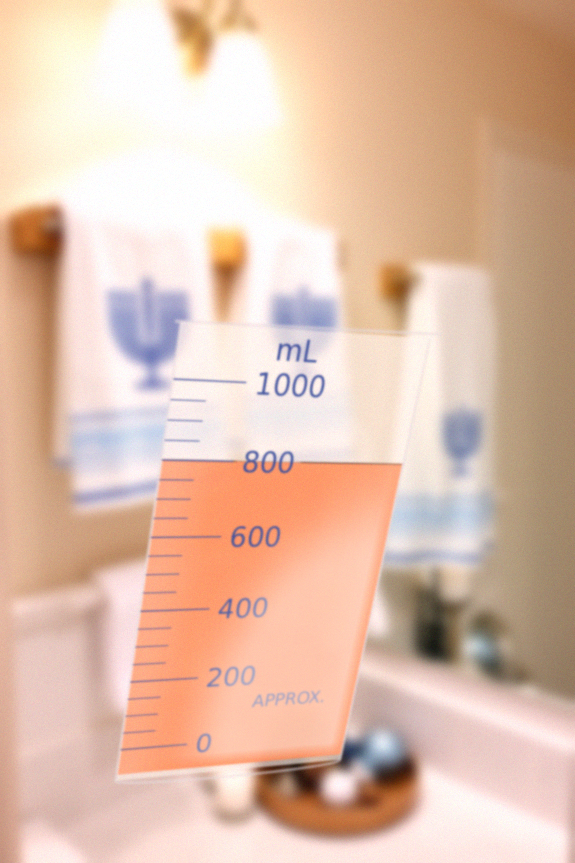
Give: 800; mL
